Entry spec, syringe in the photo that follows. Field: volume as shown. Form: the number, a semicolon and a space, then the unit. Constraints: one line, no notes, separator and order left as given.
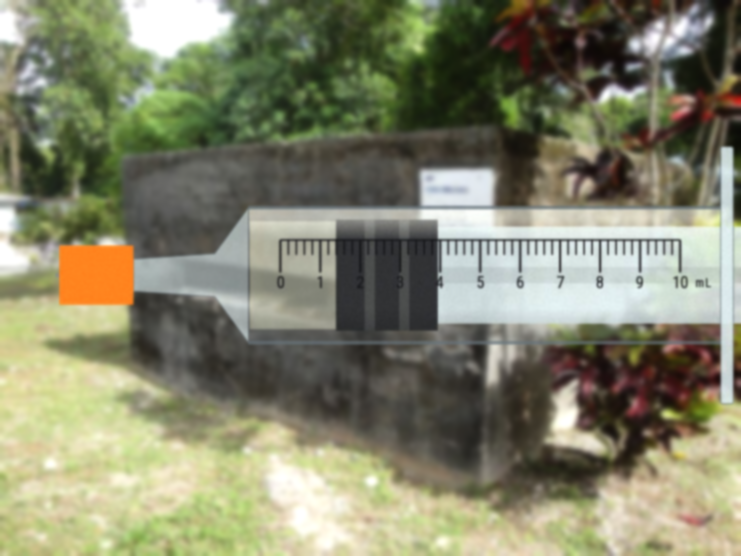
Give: 1.4; mL
